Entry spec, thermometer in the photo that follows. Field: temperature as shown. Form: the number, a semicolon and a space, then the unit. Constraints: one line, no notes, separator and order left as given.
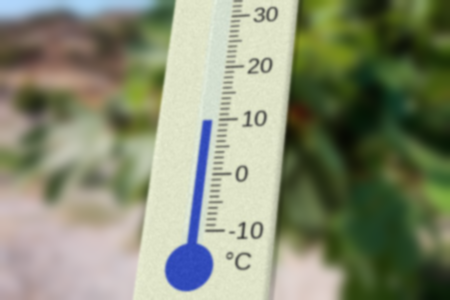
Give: 10; °C
